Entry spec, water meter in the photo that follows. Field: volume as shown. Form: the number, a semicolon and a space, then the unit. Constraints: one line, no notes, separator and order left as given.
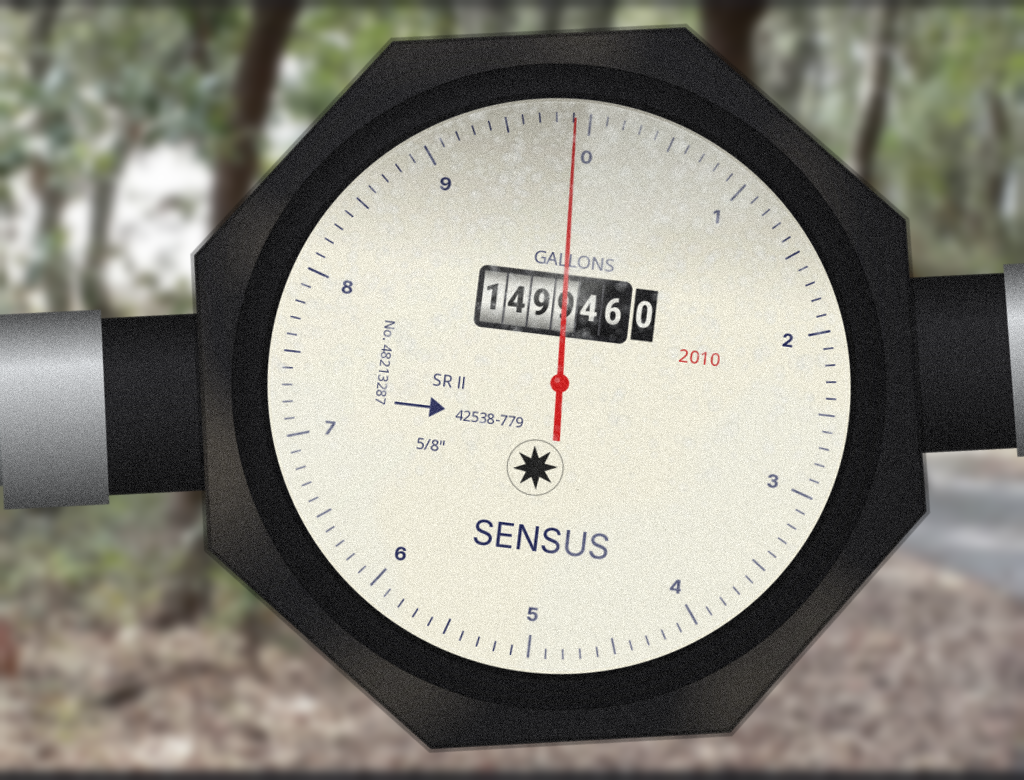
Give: 1499459.9; gal
